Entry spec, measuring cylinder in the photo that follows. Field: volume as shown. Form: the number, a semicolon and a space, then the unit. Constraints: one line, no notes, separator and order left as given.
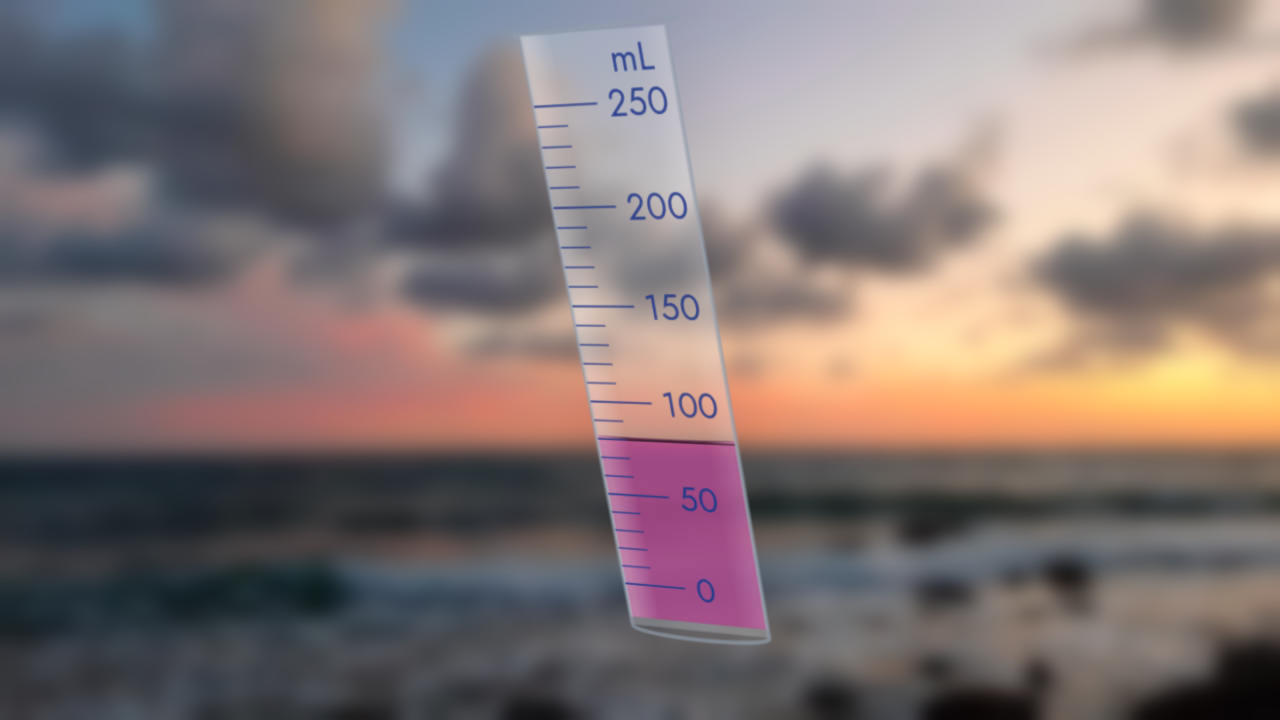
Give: 80; mL
